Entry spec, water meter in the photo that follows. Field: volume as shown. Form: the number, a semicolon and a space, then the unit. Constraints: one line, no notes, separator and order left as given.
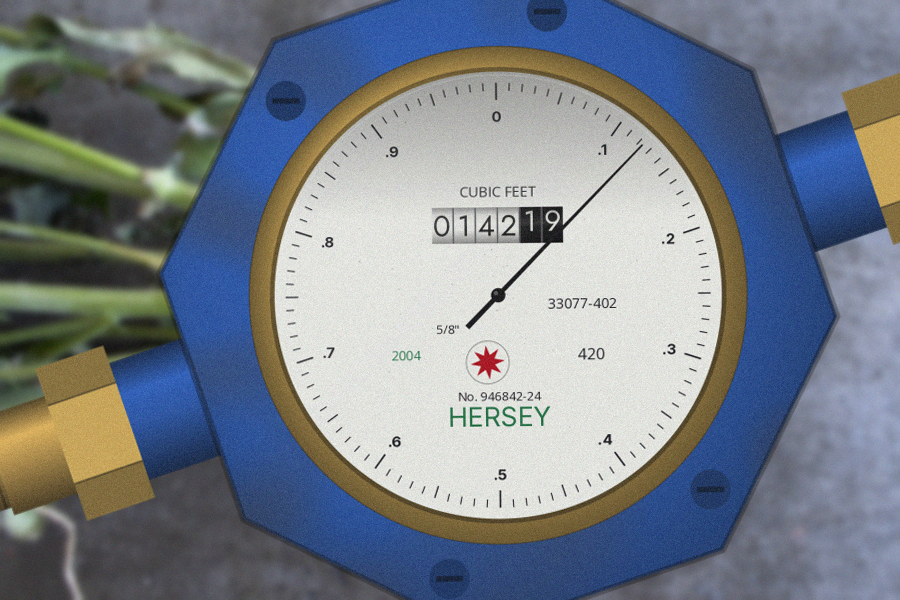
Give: 14219.12; ft³
